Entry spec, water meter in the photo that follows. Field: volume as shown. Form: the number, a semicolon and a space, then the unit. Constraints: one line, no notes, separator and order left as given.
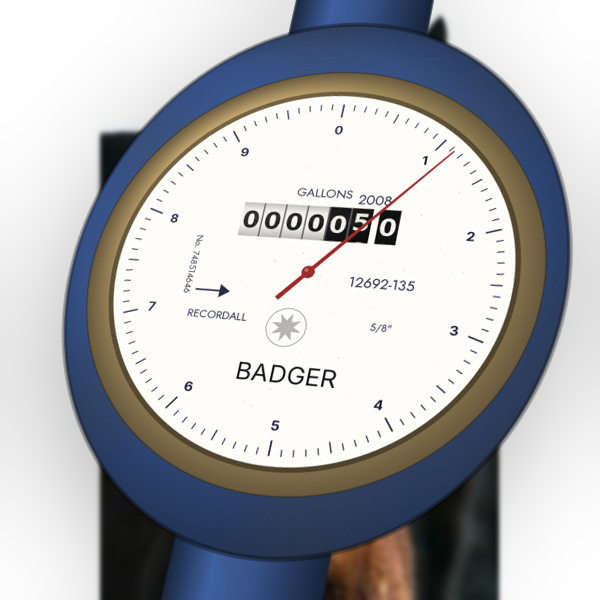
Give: 51.1; gal
